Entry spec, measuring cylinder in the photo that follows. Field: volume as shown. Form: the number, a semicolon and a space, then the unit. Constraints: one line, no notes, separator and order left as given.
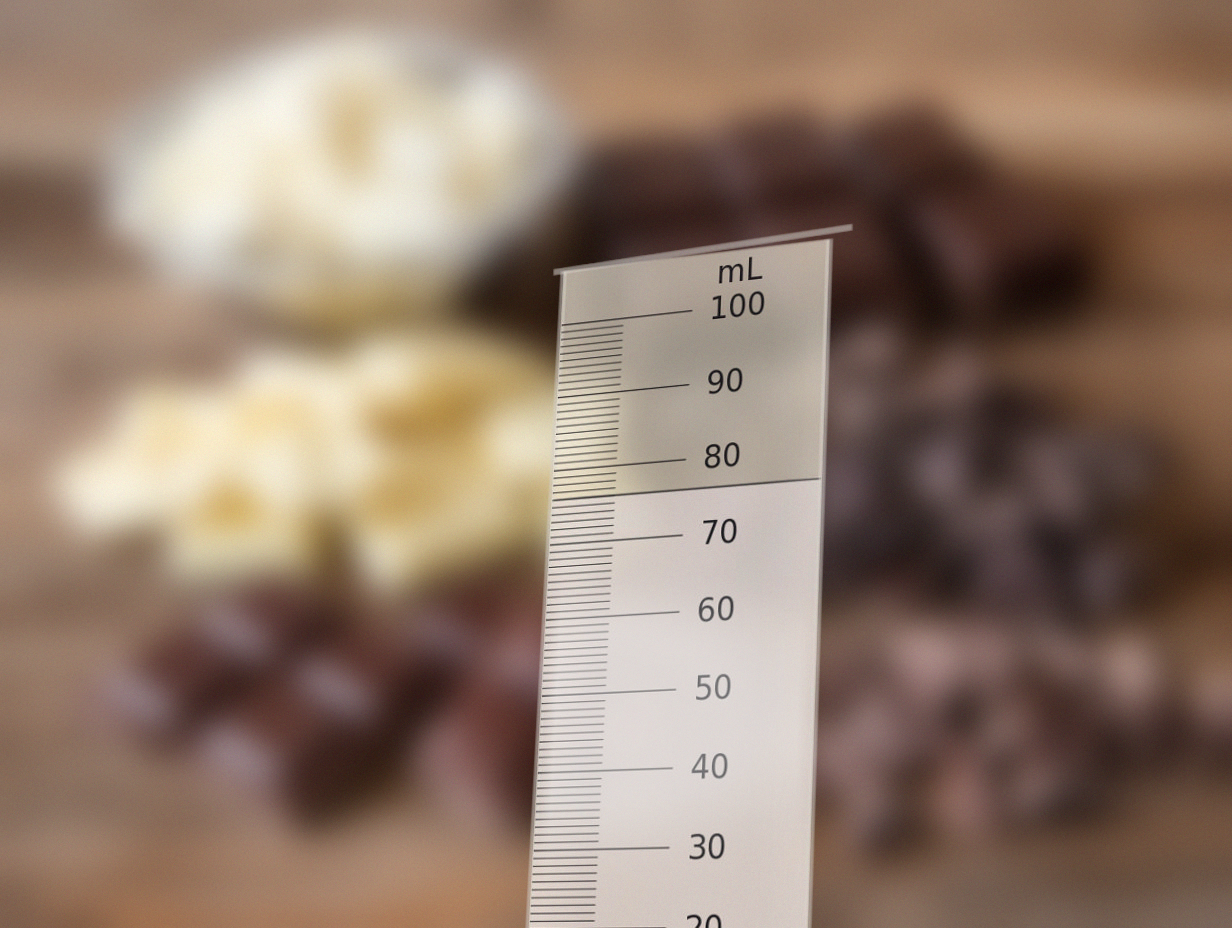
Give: 76; mL
